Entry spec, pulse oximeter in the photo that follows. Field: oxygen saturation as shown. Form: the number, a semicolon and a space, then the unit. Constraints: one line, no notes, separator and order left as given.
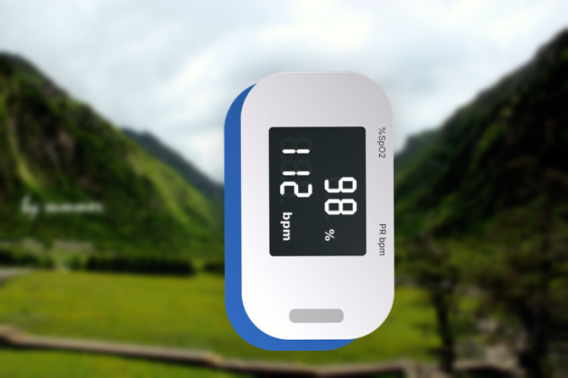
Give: 98; %
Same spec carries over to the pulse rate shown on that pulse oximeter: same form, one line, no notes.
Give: 112; bpm
